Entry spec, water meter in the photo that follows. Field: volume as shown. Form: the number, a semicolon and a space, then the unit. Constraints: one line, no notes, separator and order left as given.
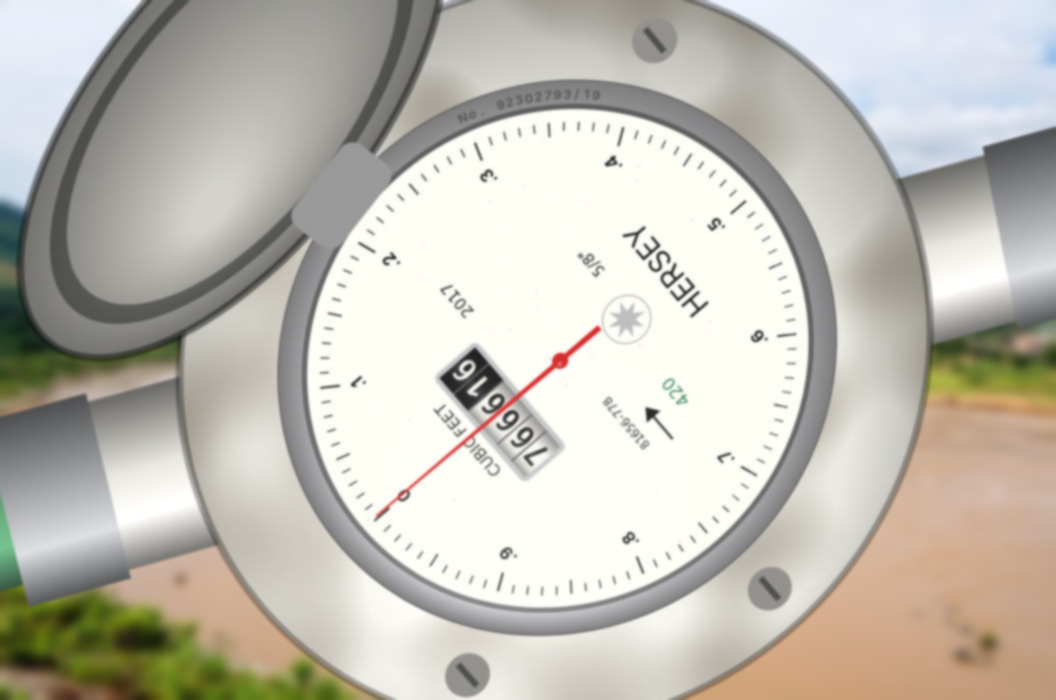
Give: 766616.00; ft³
